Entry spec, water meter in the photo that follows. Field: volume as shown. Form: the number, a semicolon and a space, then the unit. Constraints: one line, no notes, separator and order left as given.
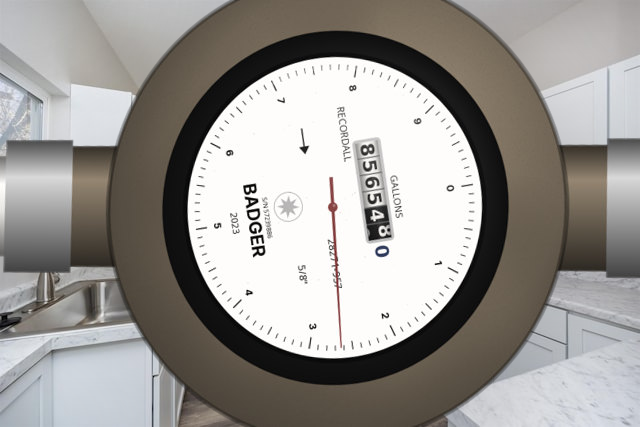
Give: 8565482.6; gal
